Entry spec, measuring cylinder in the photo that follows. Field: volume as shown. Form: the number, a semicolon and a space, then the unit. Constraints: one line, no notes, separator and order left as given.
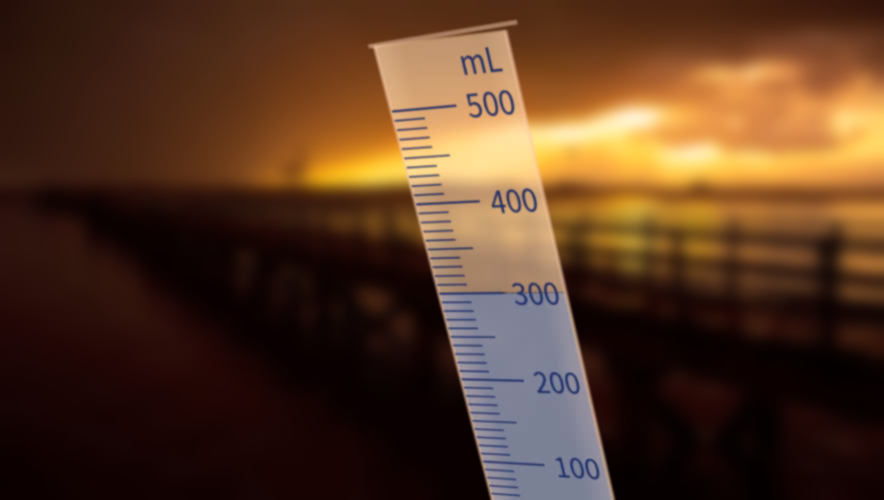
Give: 300; mL
